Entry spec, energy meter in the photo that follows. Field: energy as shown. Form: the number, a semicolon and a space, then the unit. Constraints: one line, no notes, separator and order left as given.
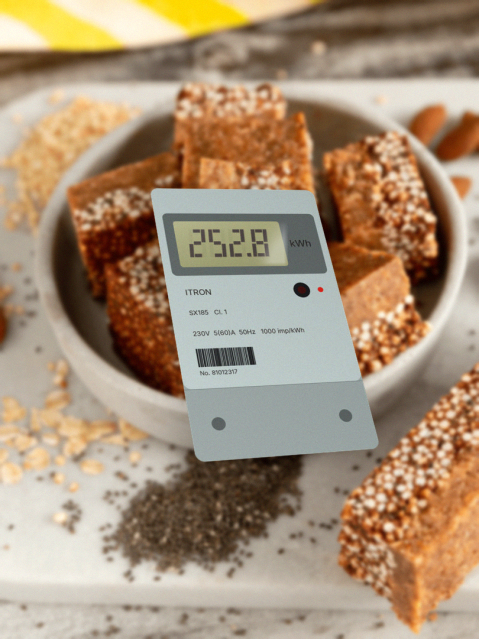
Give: 252.8; kWh
